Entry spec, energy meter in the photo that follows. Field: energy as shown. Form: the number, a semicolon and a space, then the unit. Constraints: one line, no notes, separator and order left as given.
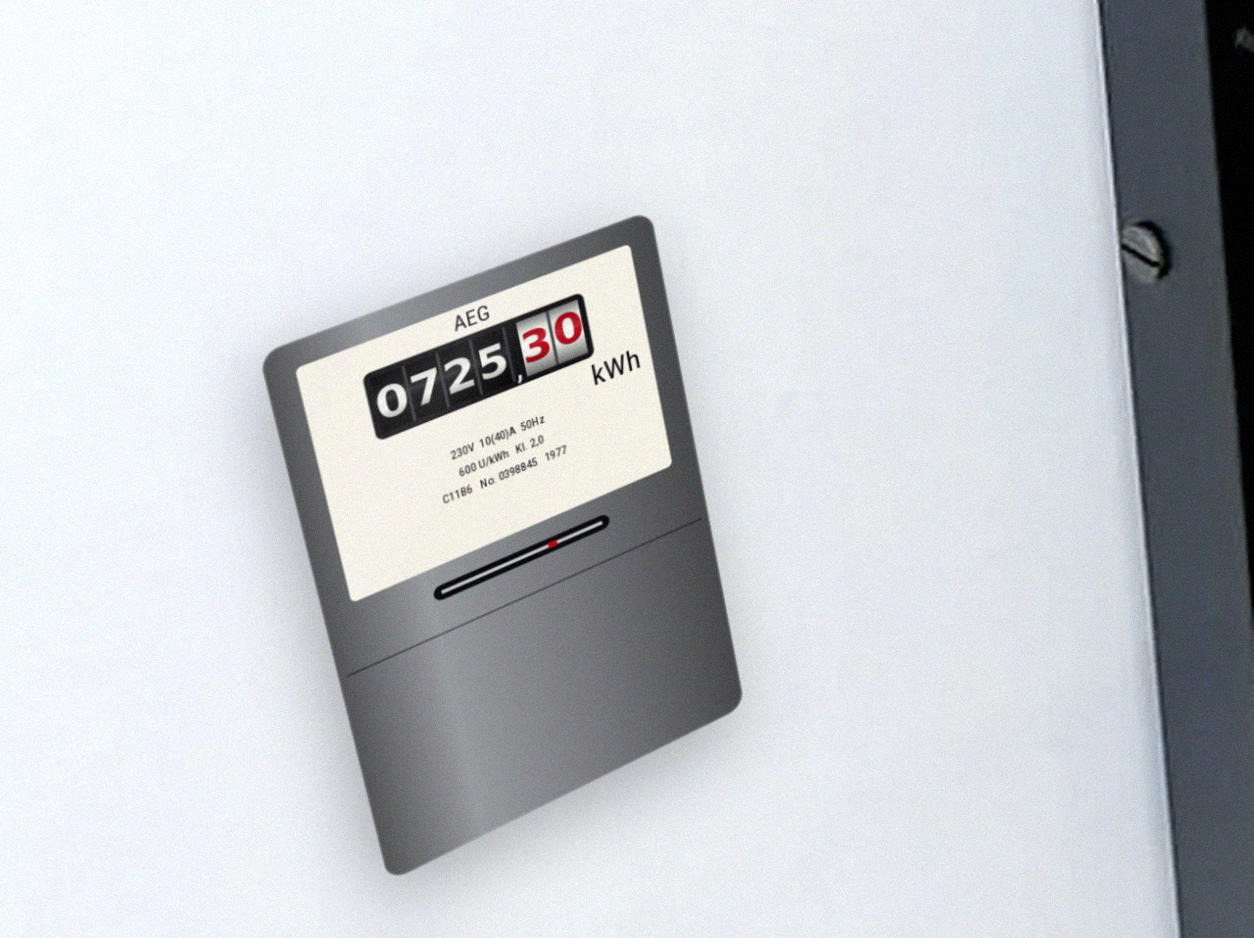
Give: 725.30; kWh
